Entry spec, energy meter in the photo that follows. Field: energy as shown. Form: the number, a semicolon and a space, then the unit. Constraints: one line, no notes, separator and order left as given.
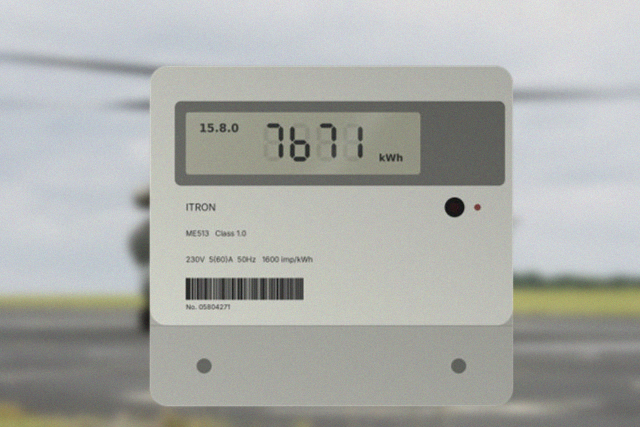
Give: 7671; kWh
